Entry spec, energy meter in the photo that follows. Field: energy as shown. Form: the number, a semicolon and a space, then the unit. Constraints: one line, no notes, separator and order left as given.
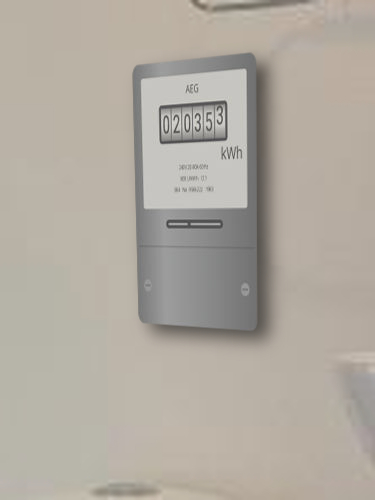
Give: 20353; kWh
